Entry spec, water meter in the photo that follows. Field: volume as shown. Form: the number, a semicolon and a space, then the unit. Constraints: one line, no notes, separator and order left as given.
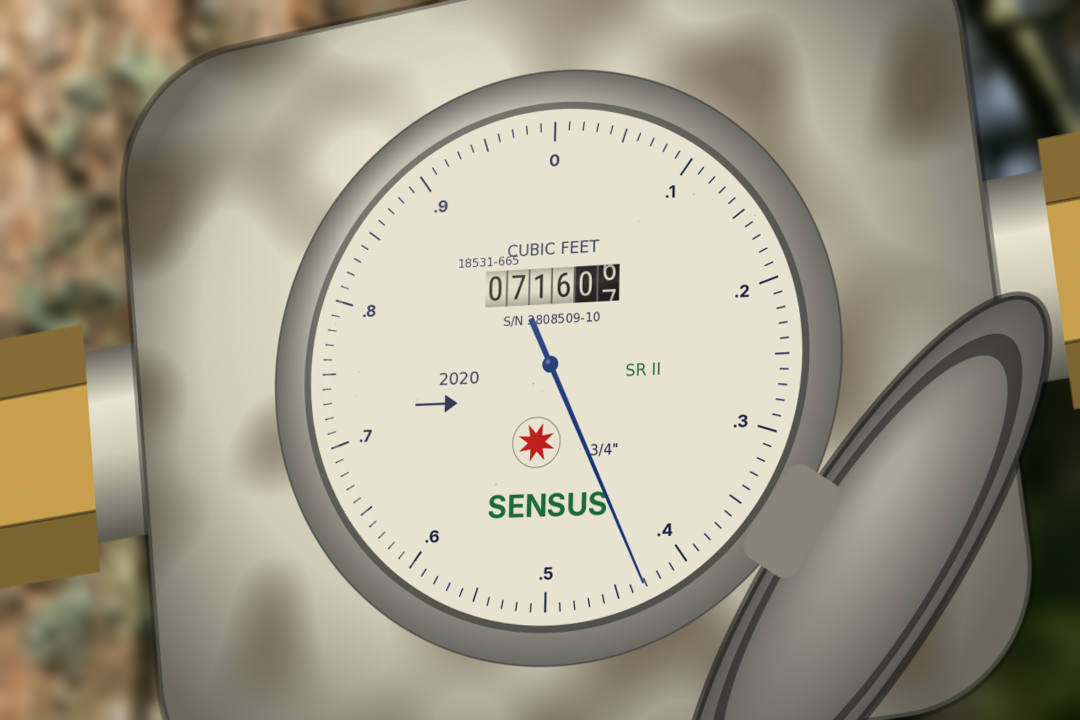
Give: 71606.43; ft³
